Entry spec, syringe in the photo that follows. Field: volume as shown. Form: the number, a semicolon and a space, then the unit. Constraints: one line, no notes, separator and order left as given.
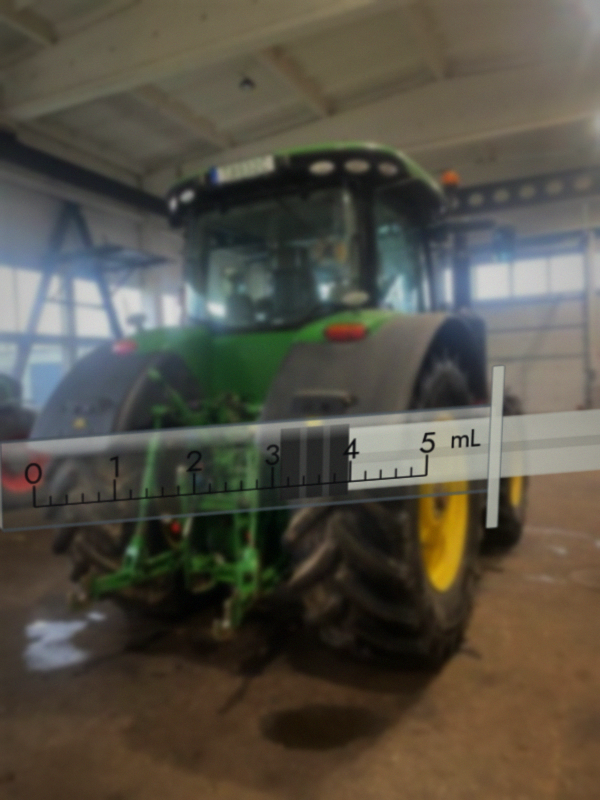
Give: 3.1; mL
